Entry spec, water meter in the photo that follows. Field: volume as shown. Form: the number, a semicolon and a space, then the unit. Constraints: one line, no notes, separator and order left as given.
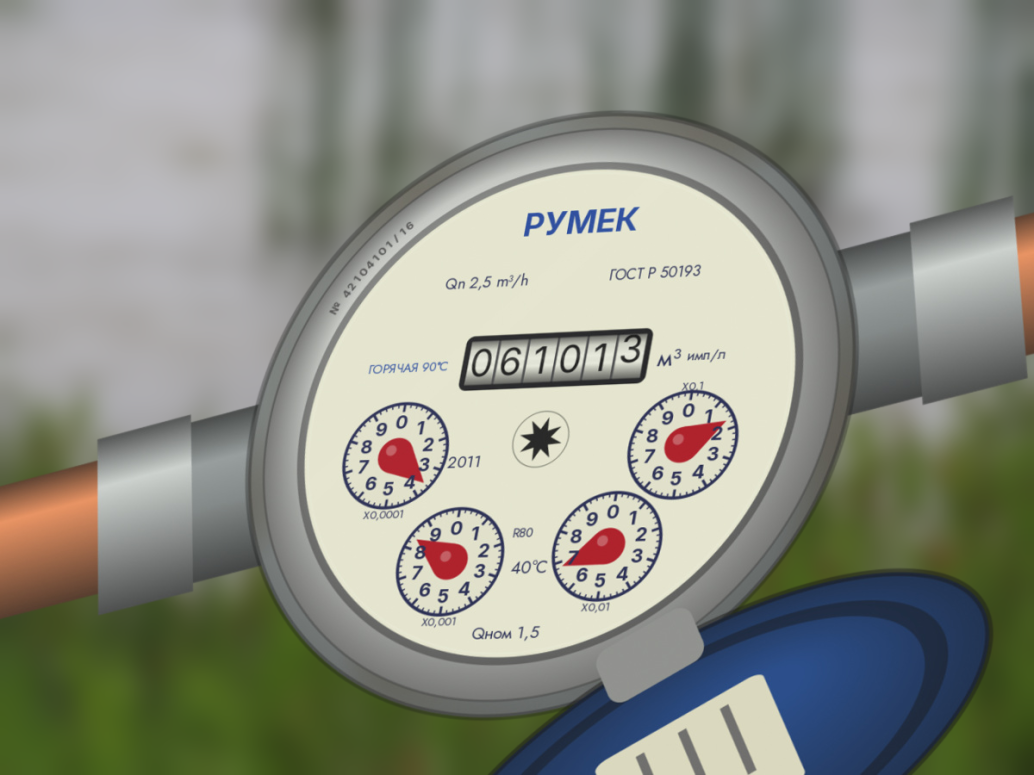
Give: 61013.1683; m³
